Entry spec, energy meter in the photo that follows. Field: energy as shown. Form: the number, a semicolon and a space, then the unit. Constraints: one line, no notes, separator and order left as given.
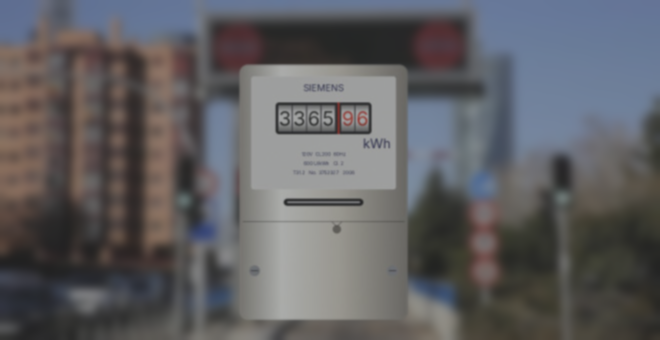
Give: 3365.96; kWh
